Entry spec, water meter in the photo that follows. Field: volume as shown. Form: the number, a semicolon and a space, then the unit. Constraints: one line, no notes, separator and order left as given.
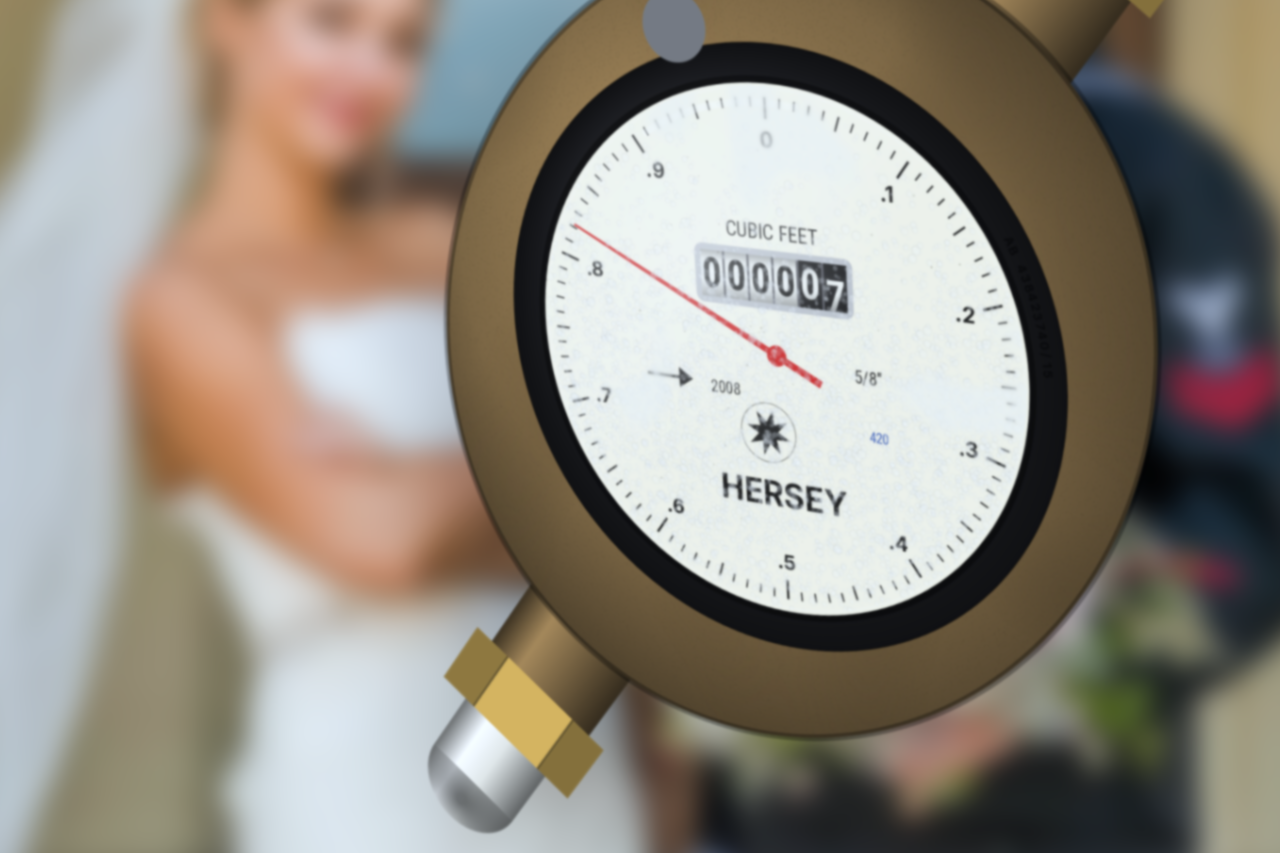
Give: 6.82; ft³
